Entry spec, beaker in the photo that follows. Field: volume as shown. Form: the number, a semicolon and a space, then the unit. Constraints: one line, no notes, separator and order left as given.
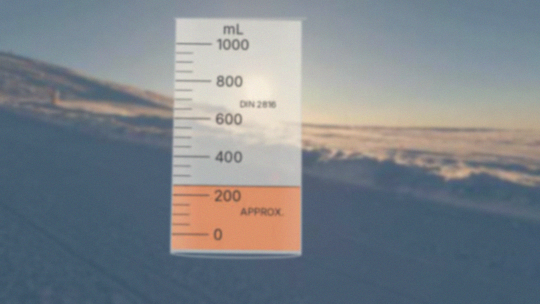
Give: 250; mL
